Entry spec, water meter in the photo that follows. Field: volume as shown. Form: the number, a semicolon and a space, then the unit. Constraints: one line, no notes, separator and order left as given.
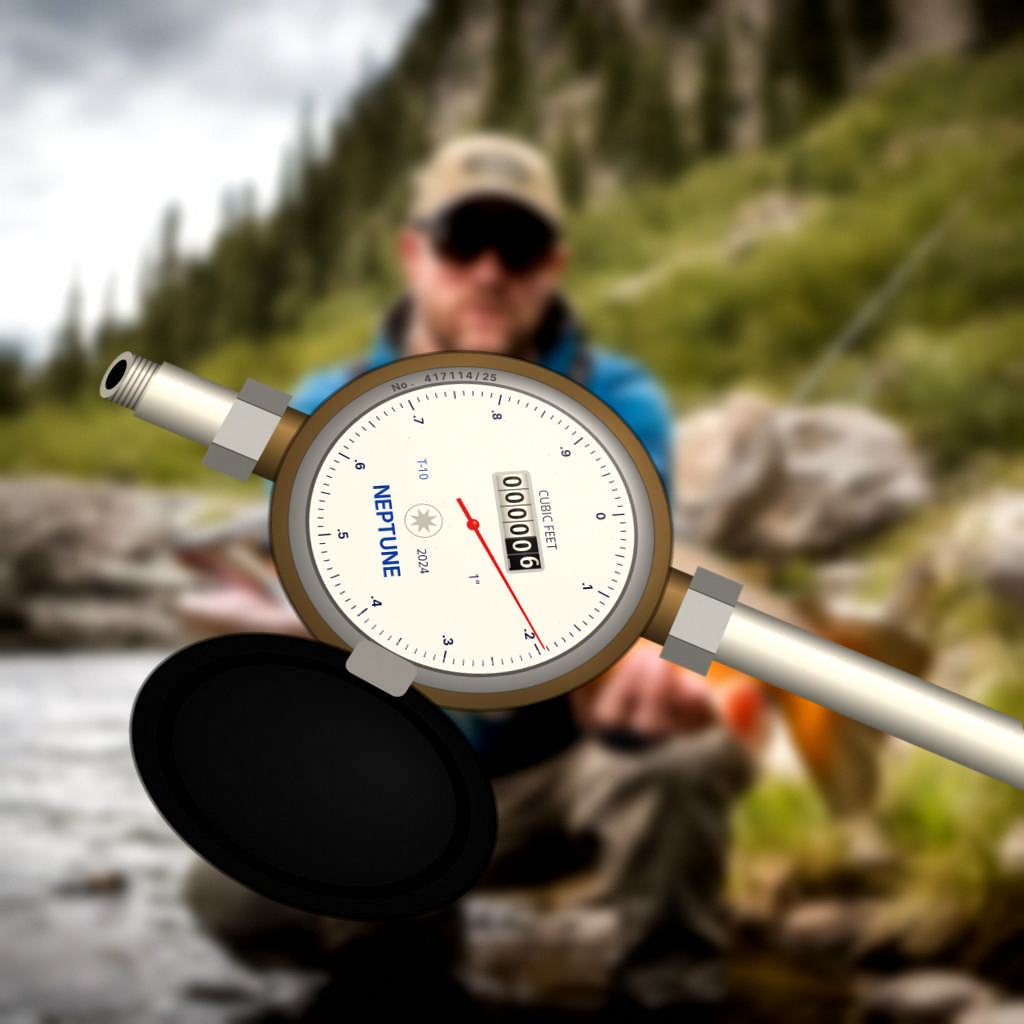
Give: 6.19; ft³
